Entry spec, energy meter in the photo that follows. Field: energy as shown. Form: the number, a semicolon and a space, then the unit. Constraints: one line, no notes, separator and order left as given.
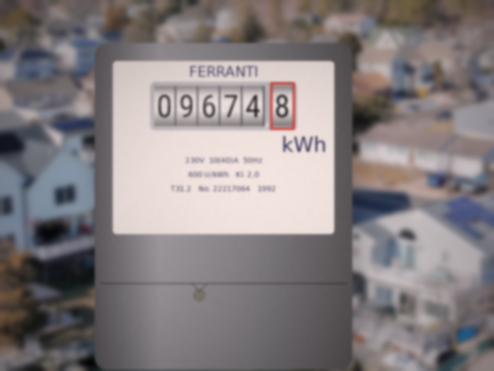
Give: 9674.8; kWh
